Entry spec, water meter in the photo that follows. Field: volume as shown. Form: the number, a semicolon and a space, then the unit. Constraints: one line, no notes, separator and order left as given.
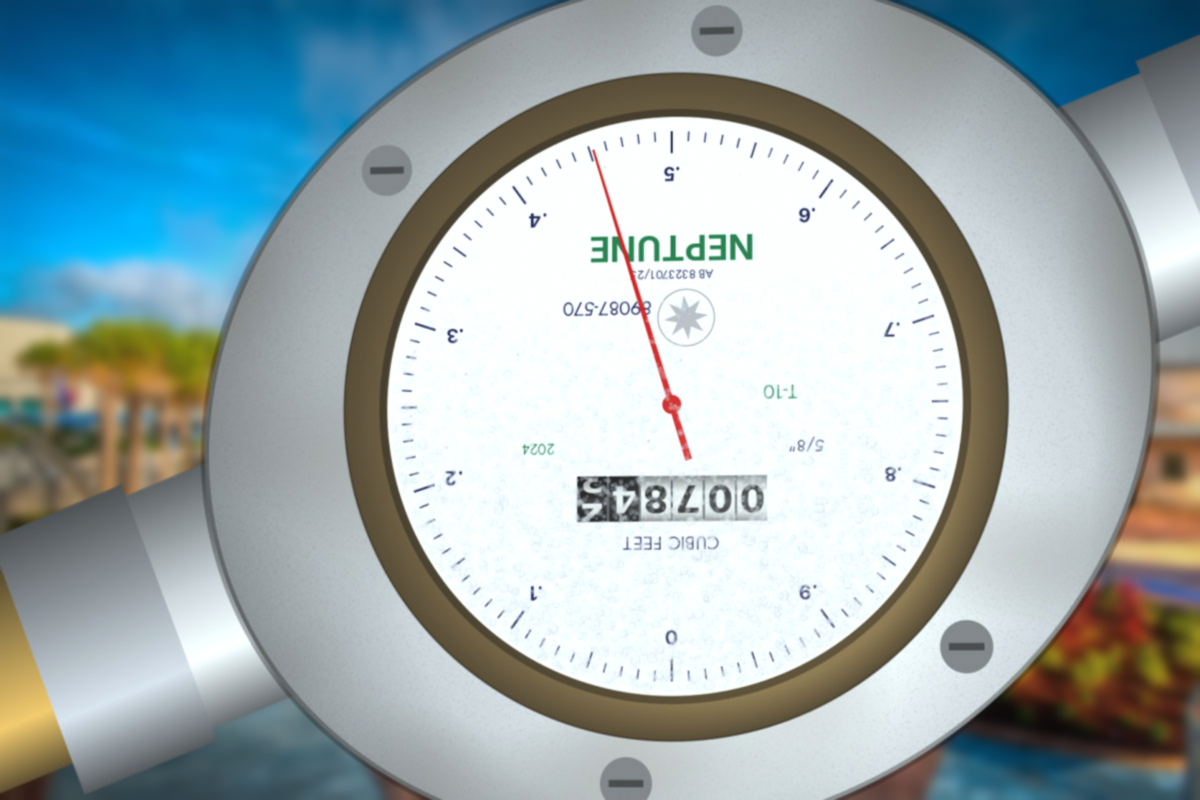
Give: 7842.45; ft³
